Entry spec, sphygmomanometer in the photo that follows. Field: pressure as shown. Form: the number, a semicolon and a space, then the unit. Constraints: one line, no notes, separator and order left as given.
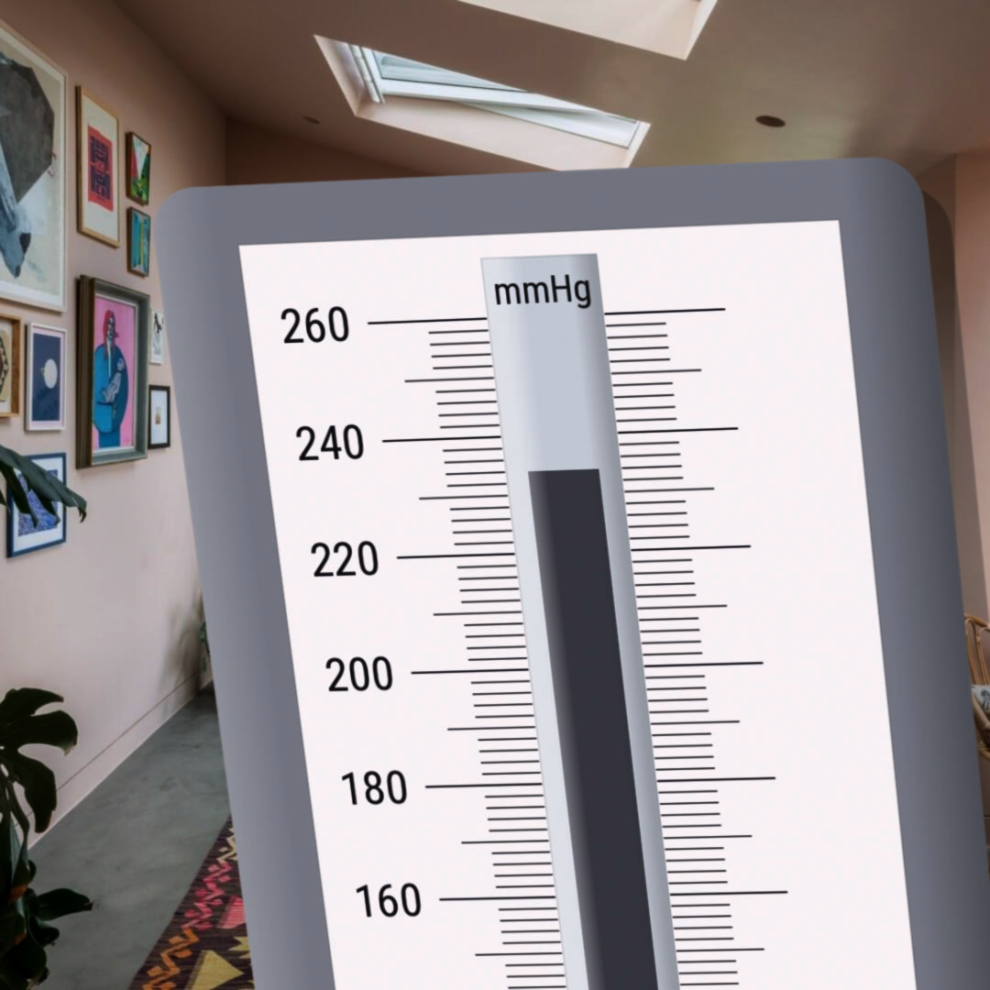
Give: 234; mmHg
